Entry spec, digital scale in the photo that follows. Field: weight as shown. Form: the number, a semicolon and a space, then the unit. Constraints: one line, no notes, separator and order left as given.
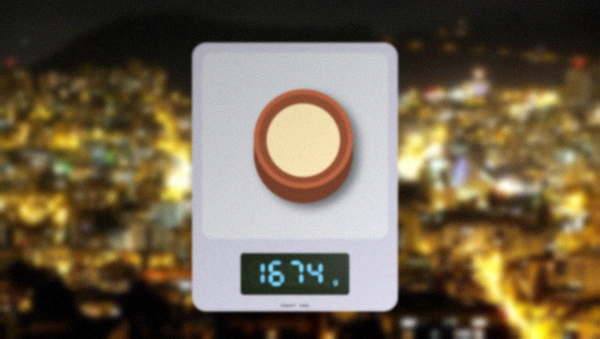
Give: 1674; g
